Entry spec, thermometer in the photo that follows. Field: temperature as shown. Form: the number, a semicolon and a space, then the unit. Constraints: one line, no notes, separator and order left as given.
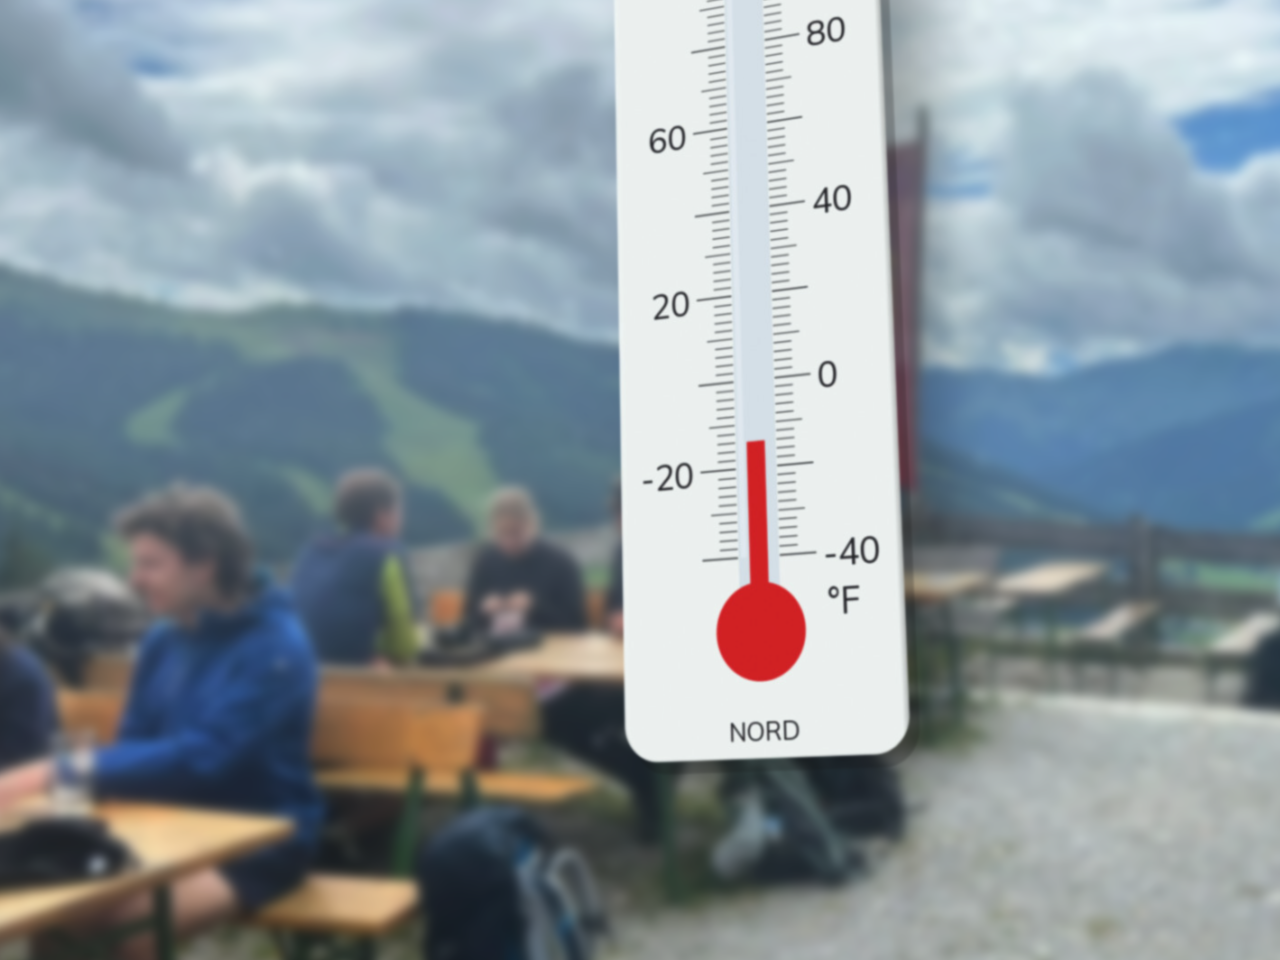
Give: -14; °F
